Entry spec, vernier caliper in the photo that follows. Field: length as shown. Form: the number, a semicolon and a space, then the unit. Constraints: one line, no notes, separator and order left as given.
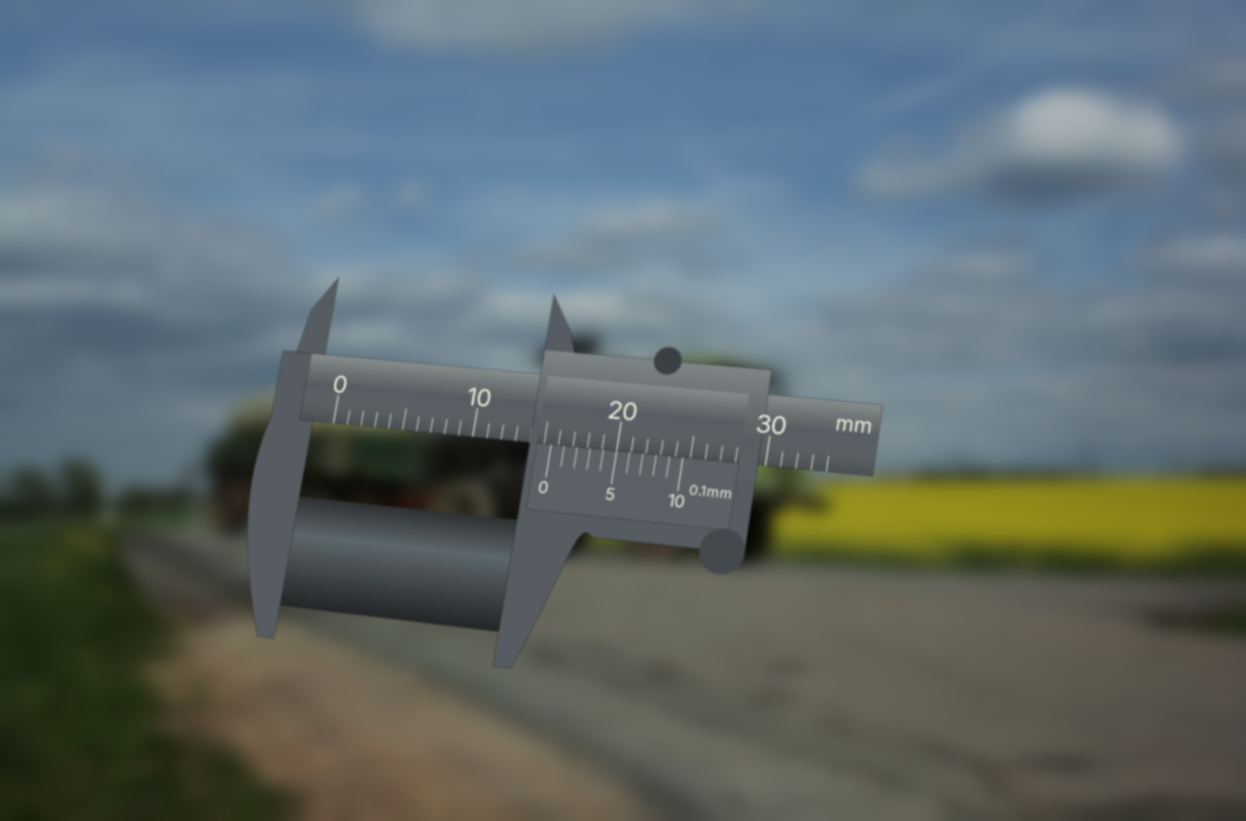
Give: 15.5; mm
